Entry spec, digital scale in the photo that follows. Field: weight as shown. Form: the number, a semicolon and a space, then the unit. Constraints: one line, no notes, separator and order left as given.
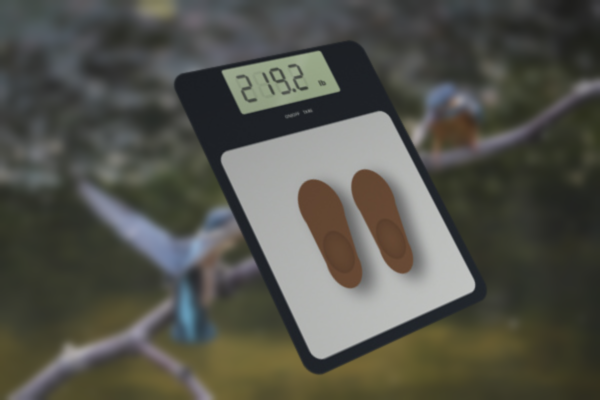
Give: 219.2; lb
